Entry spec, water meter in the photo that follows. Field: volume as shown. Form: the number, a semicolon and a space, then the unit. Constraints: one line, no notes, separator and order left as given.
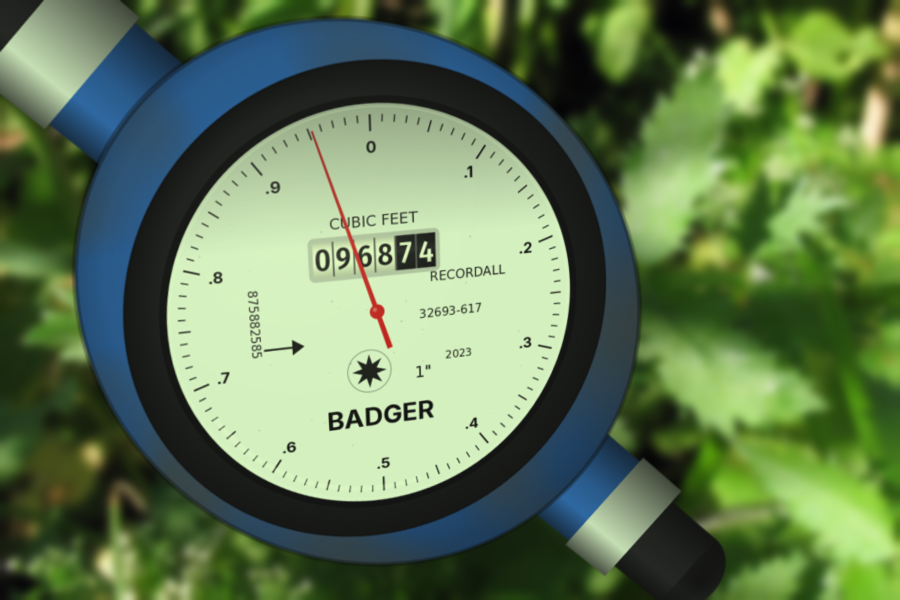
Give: 96873.95; ft³
